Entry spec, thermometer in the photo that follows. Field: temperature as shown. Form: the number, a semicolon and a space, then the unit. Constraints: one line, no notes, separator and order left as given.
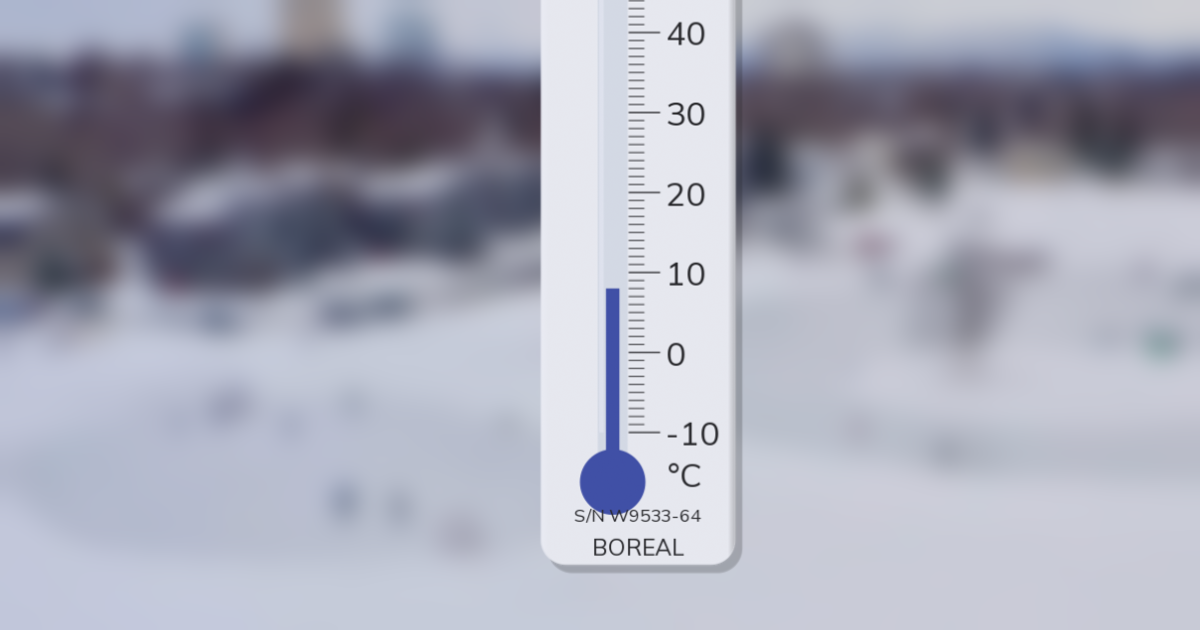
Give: 8; °C
